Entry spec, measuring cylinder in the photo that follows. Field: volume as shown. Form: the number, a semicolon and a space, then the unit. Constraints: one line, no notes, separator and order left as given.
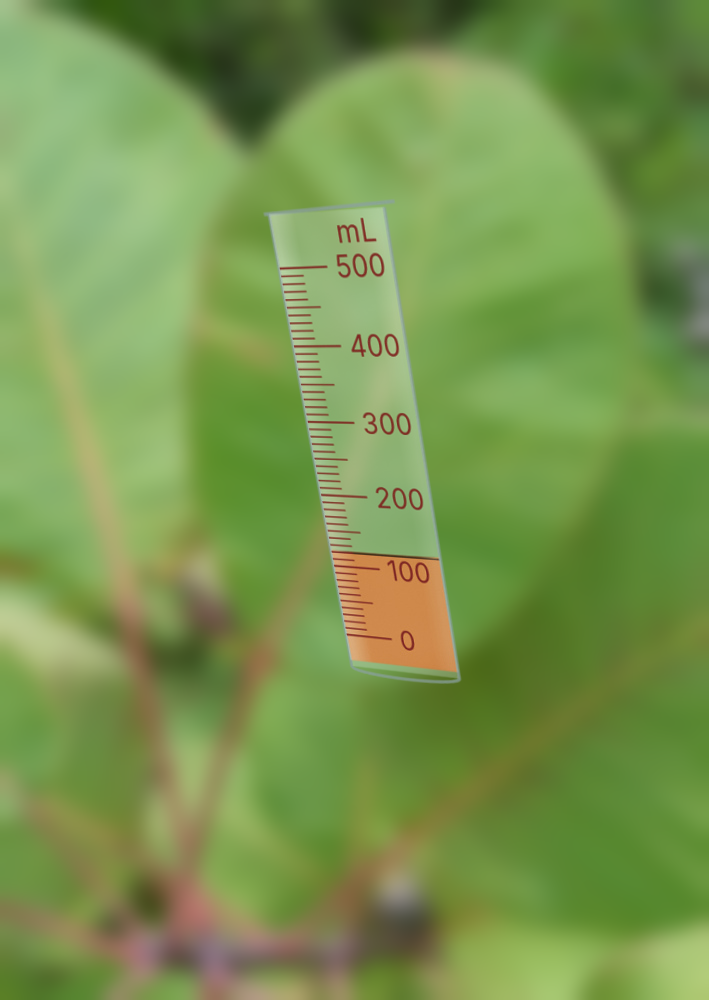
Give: 120; mL
